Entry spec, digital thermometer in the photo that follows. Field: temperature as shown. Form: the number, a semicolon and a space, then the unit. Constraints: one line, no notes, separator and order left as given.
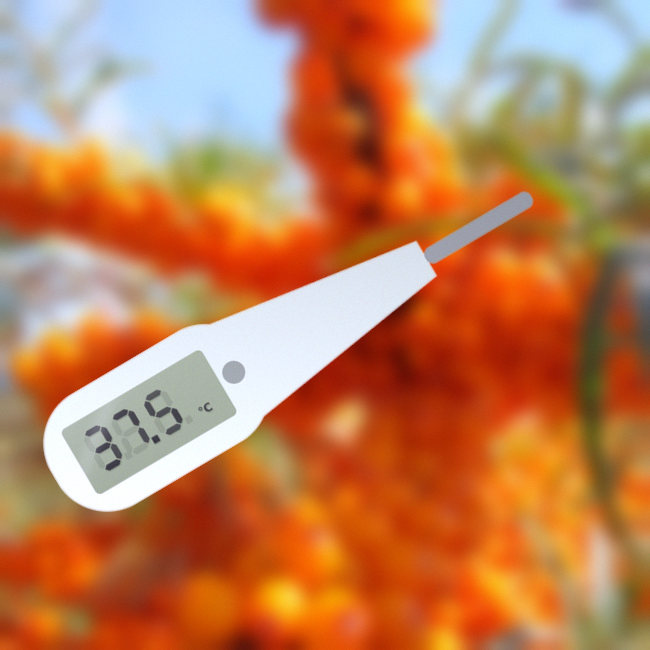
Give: 37.5; °C
